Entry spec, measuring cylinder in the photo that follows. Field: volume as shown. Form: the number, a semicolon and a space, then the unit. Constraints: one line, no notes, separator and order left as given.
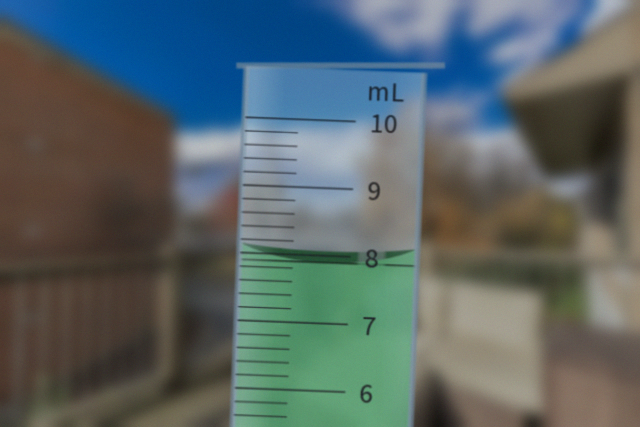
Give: 7.9; mL
